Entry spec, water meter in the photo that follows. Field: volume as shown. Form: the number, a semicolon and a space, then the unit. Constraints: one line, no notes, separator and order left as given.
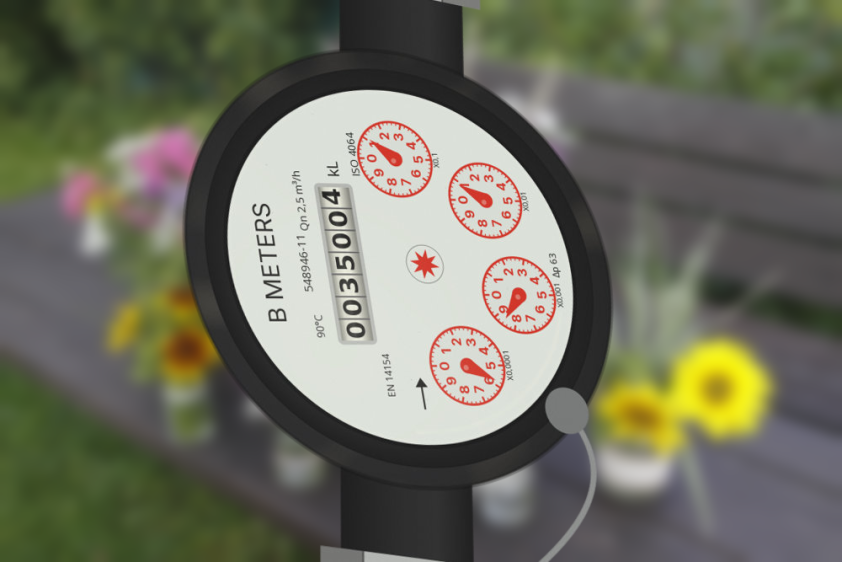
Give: 35004.1085; kL
